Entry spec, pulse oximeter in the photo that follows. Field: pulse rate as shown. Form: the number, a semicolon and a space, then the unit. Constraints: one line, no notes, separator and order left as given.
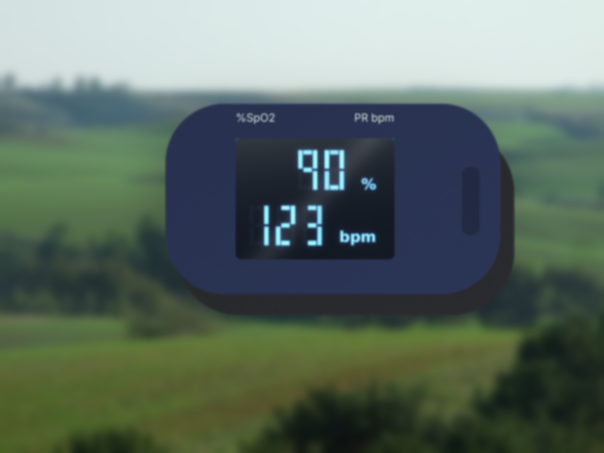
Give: 123; bpm
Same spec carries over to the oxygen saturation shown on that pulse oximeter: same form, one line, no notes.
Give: 90; %
